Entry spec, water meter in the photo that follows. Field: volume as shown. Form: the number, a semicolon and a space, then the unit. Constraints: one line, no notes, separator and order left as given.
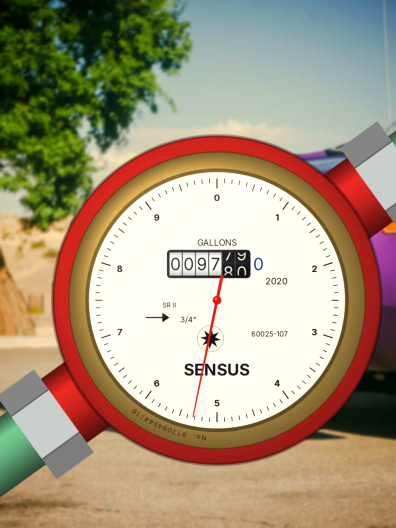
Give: 97795.3; gal
